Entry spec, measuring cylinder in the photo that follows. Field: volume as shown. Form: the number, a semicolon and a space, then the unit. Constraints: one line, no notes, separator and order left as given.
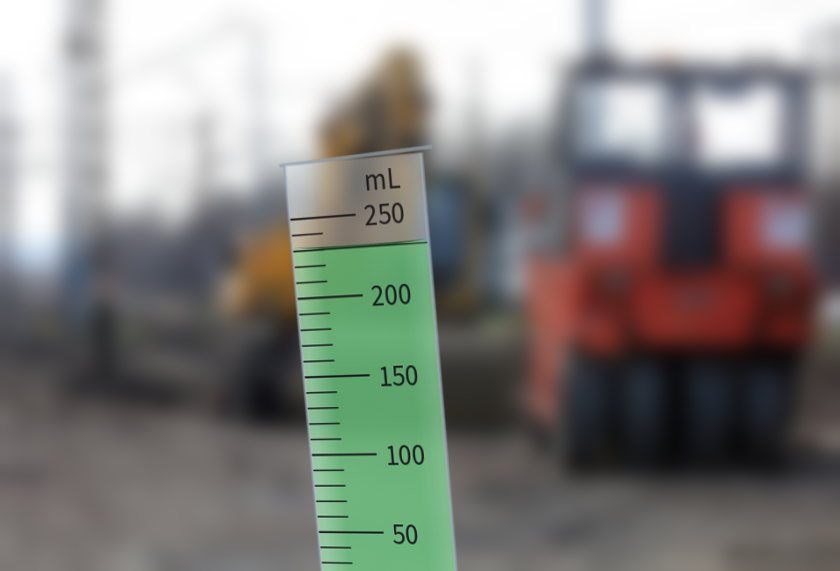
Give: 230; mL
